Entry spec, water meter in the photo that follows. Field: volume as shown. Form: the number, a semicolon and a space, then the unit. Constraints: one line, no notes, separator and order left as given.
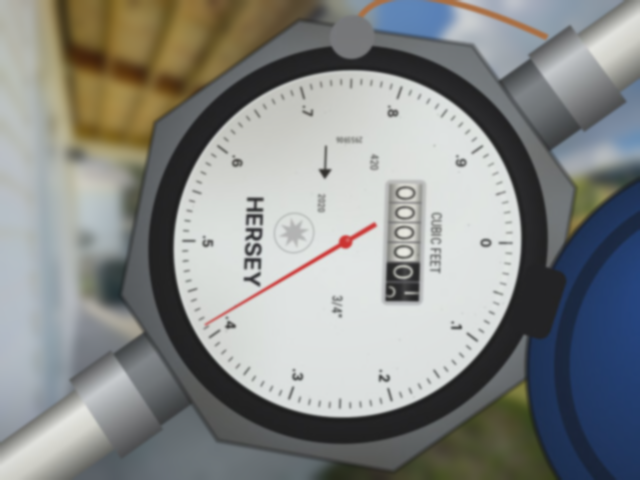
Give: 1.41; ft³
